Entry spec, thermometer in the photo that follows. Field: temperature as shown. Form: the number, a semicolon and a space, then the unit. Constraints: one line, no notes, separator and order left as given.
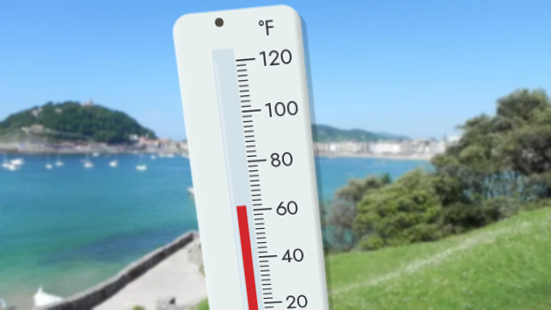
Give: 62; °F
